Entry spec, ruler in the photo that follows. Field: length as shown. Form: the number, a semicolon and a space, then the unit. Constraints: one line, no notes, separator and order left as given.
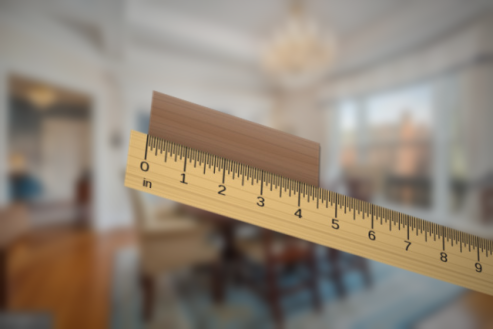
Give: 4.5; in
